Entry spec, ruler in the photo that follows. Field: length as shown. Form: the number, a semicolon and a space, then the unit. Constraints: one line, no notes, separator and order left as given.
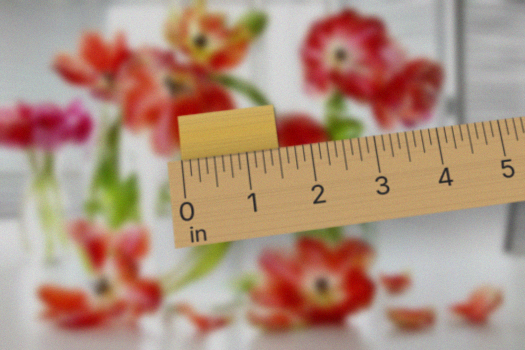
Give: 1.5; in
